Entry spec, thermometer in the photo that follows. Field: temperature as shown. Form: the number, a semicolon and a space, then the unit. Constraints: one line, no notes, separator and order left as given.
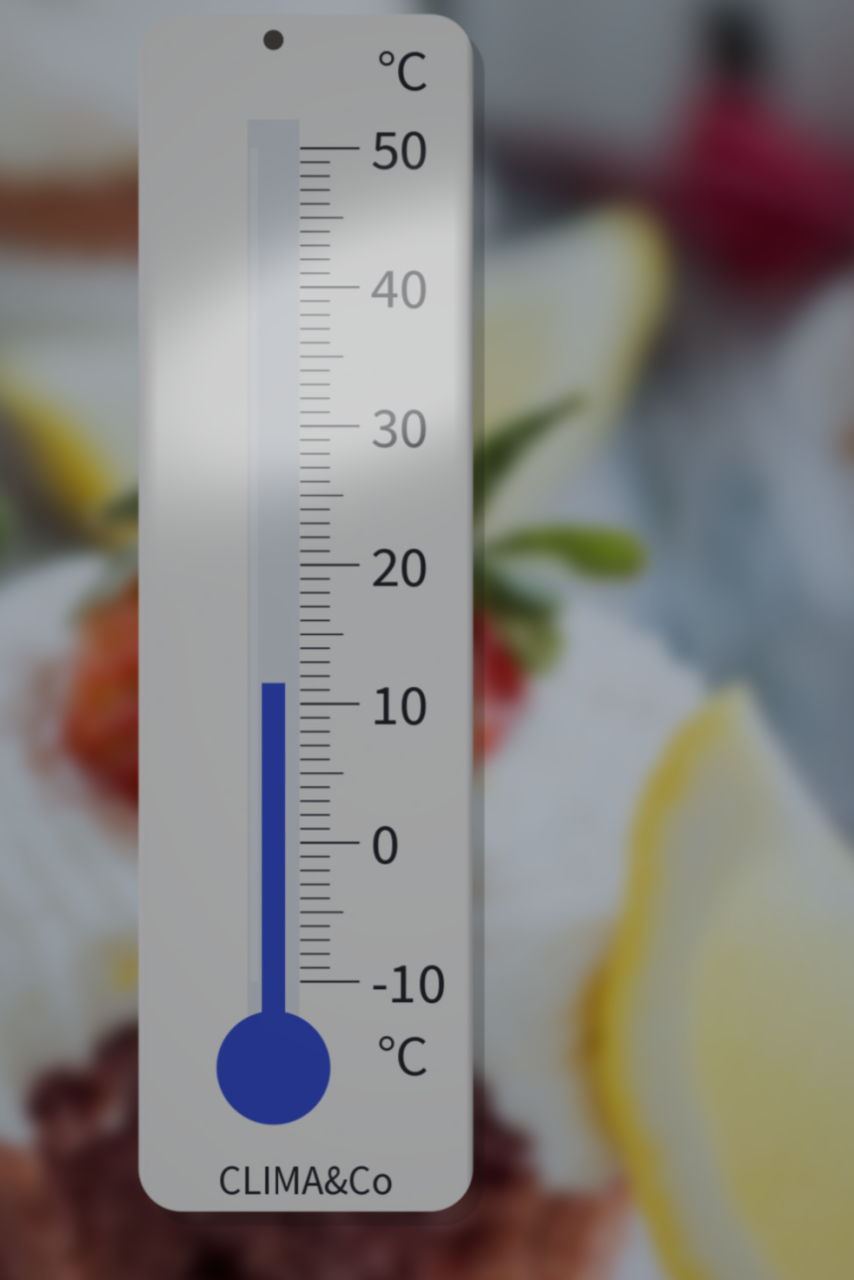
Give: 11.5; °C
